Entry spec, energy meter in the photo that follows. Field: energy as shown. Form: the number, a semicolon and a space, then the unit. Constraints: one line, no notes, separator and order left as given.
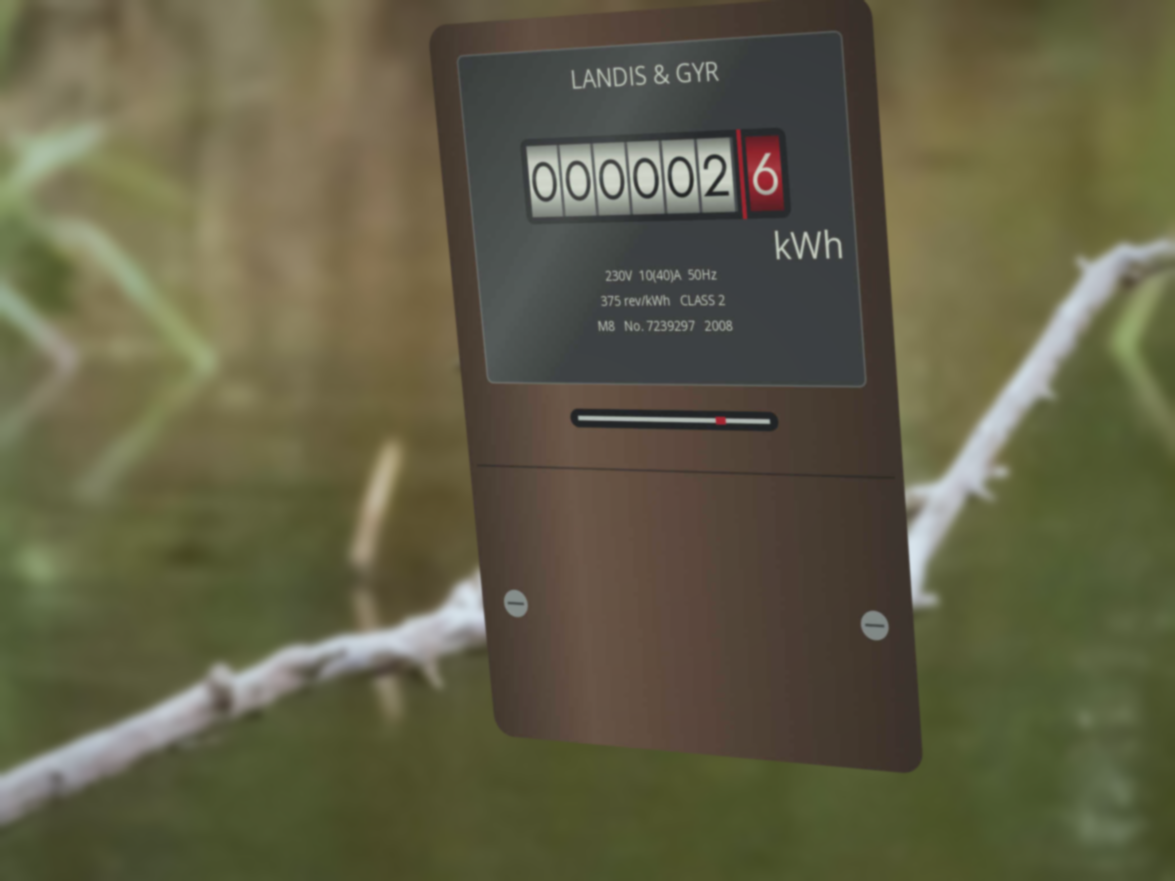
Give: 2.6; kWh
